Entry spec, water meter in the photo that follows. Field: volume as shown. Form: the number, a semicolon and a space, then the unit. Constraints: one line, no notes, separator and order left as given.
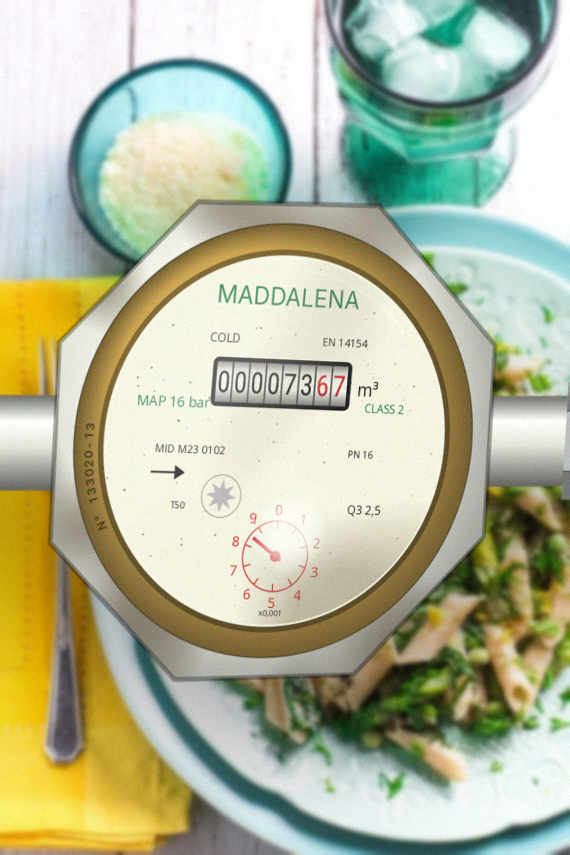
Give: 73.678; m³
